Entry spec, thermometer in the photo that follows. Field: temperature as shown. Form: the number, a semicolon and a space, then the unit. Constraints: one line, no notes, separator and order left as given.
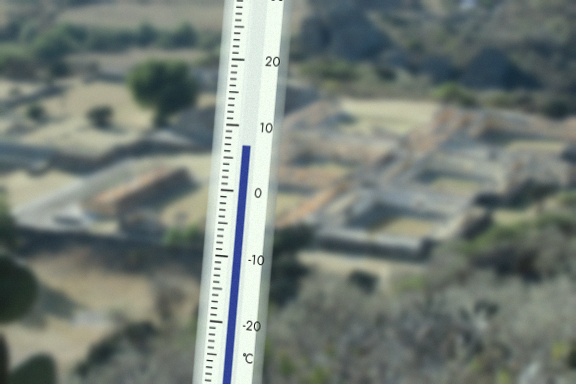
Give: 7; °C
